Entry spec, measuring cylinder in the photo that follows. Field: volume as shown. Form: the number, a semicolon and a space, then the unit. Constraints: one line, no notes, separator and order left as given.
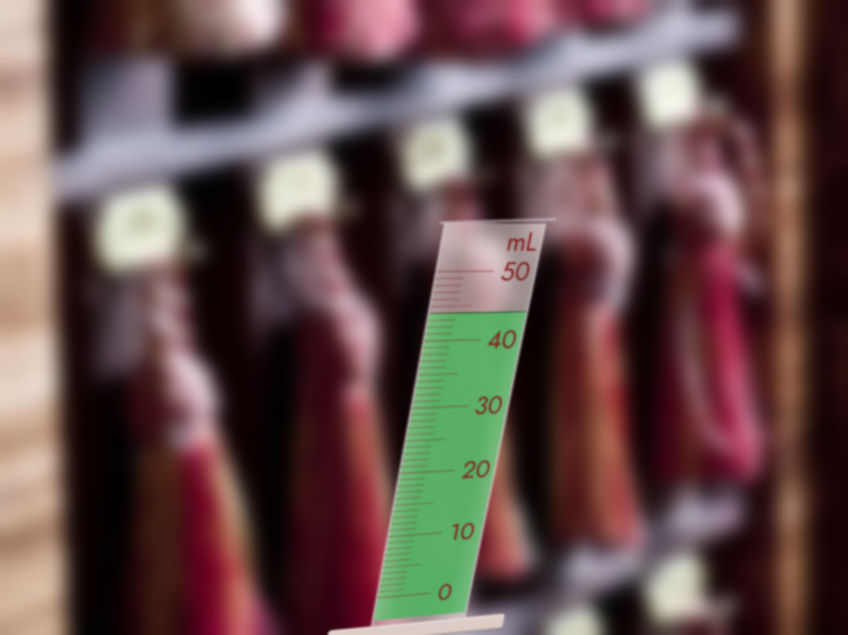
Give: 44; mL
